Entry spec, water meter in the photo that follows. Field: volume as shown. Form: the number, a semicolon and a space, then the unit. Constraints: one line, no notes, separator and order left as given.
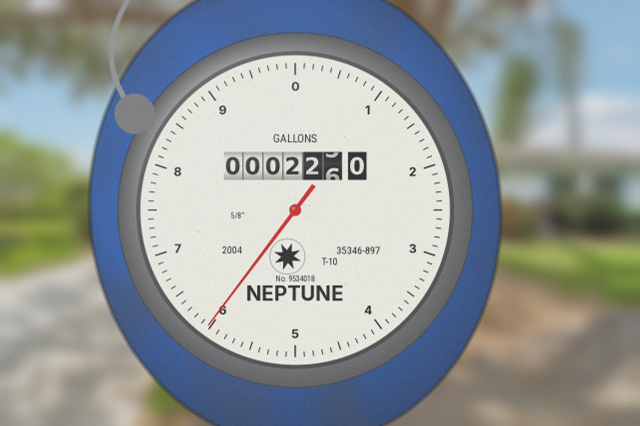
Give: 2256.0; gal
